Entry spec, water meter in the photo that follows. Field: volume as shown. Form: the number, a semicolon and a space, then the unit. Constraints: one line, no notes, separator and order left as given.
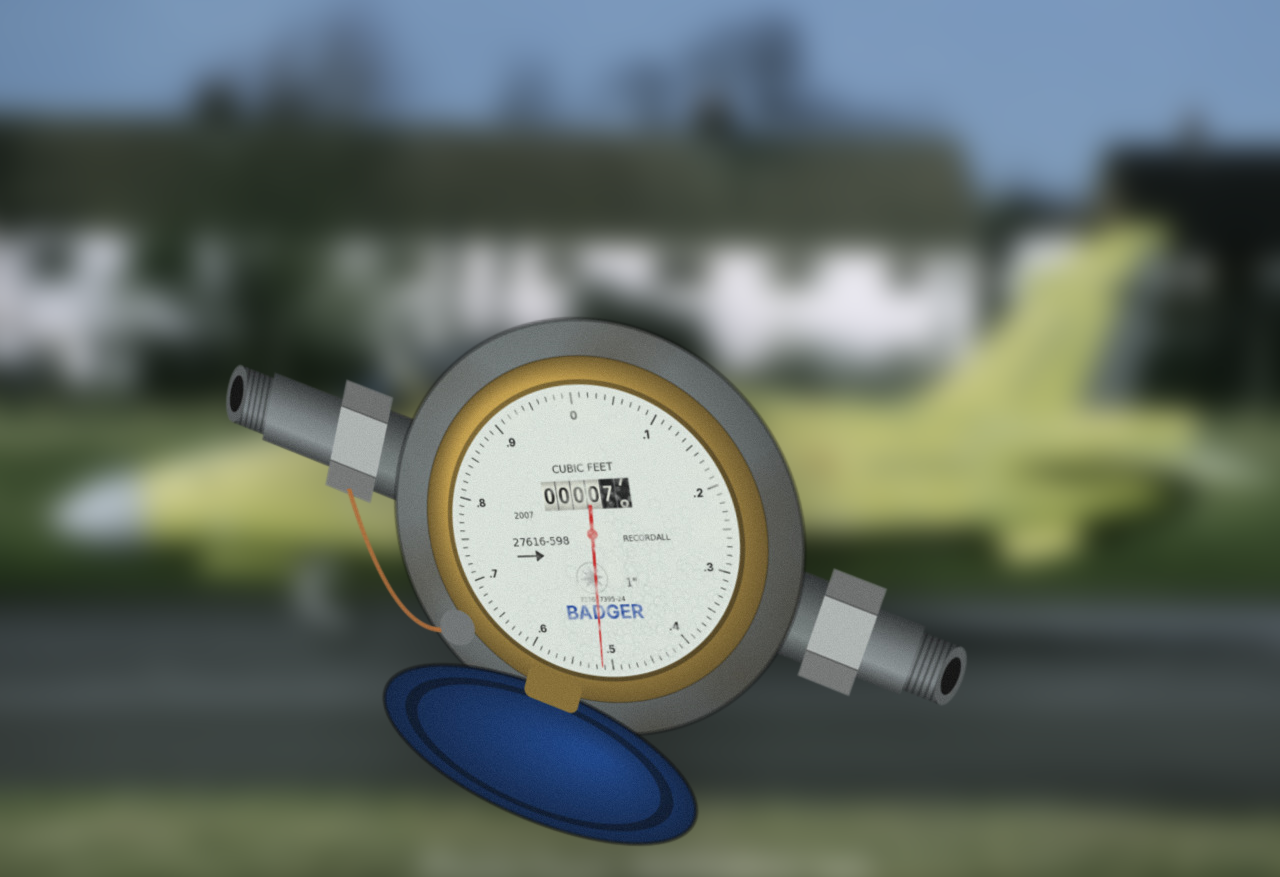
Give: 77.51; ft³
